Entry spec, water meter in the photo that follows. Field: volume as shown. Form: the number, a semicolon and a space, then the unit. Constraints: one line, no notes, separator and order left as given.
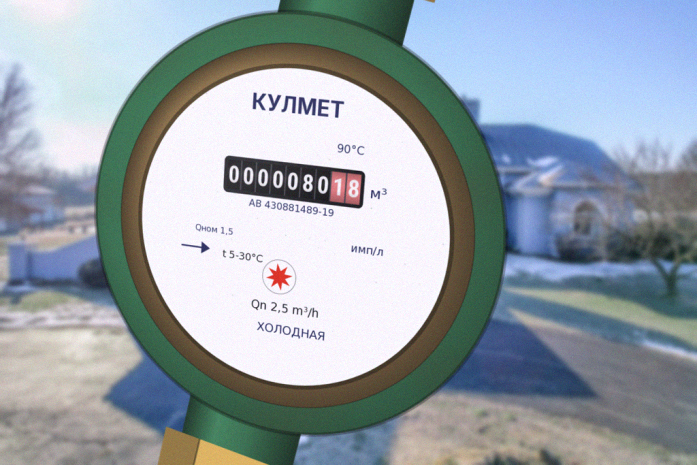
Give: 80.18; m³
